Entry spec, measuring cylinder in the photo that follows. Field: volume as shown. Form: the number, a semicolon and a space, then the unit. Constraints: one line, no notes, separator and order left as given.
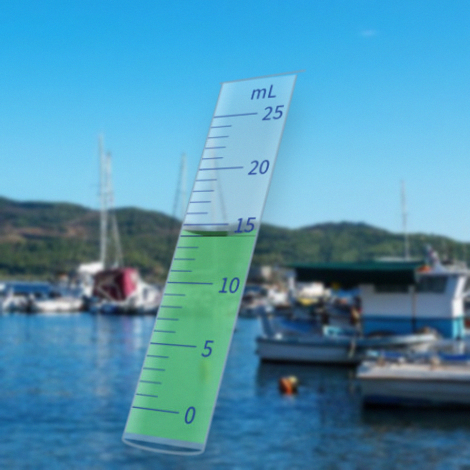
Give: 14; mL
